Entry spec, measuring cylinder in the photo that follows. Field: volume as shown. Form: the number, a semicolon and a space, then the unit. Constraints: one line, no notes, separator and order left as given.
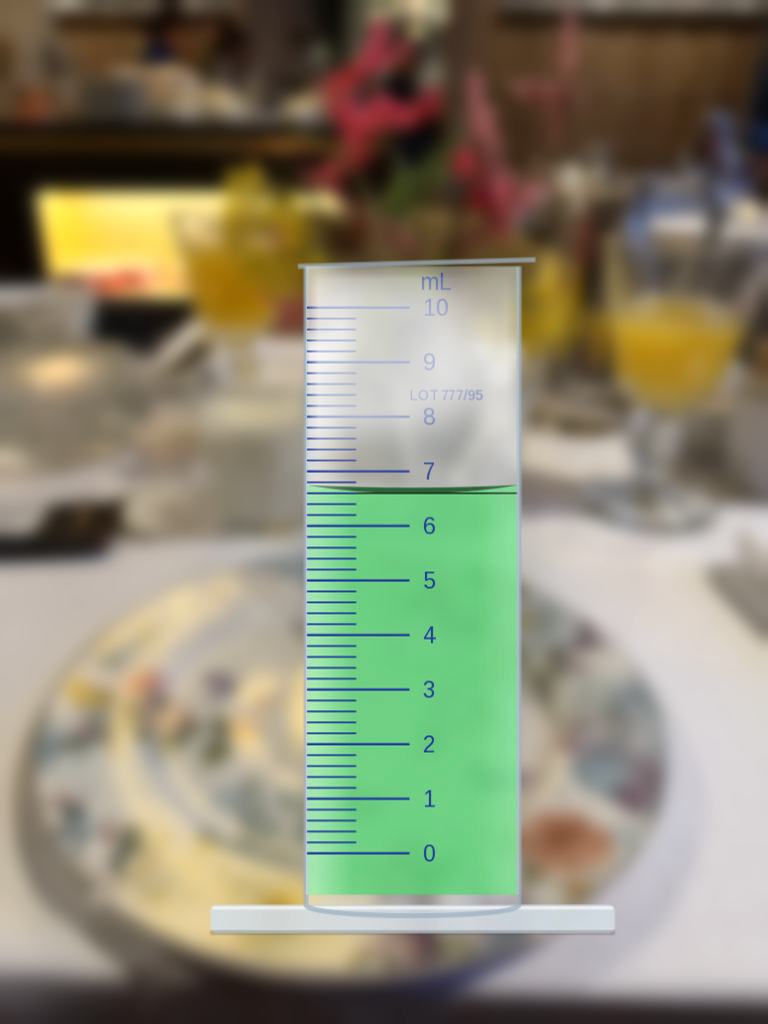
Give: 6.6; mL
